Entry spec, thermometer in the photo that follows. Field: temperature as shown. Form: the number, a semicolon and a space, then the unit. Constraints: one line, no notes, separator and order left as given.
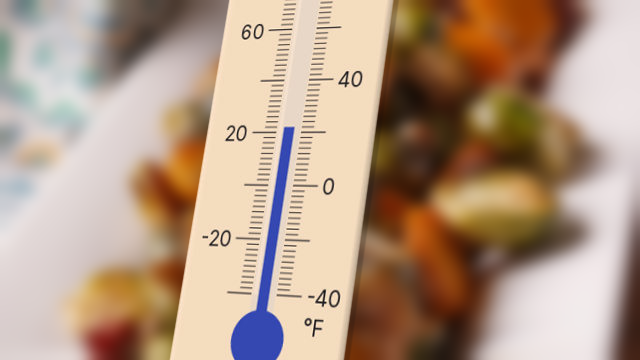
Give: 22; °F
